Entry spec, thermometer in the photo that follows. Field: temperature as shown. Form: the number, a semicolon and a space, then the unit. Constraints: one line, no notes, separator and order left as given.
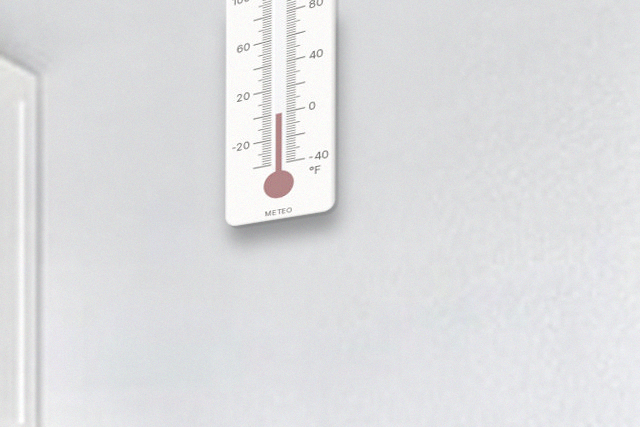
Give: 0; °F
